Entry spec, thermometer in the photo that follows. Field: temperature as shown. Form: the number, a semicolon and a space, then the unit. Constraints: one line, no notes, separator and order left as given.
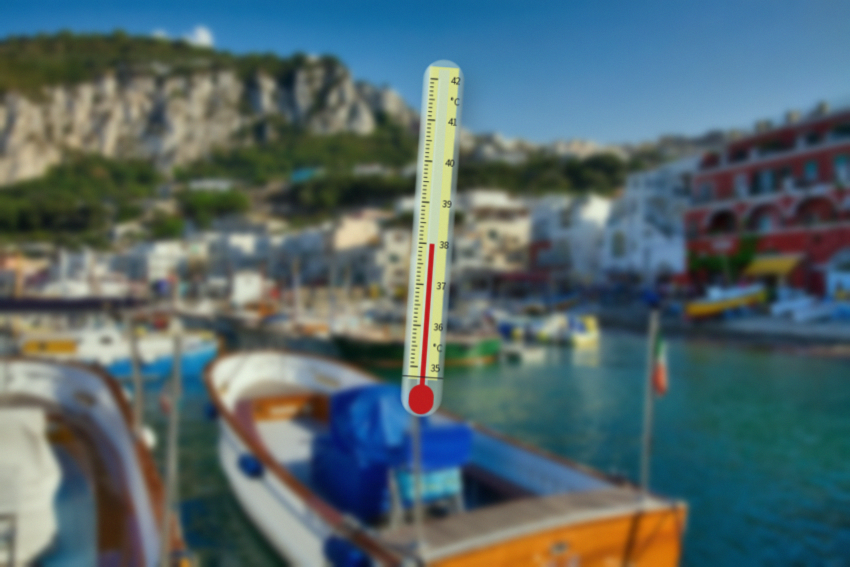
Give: 38; °C
